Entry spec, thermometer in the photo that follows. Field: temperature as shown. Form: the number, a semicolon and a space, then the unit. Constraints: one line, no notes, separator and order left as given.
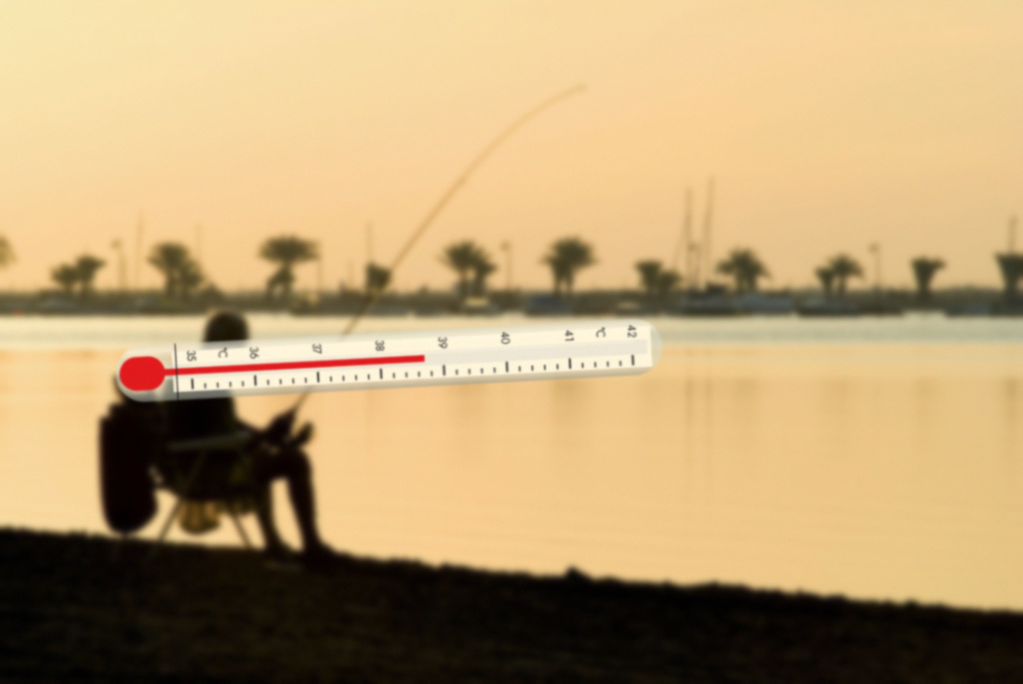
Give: 38.7; °C
